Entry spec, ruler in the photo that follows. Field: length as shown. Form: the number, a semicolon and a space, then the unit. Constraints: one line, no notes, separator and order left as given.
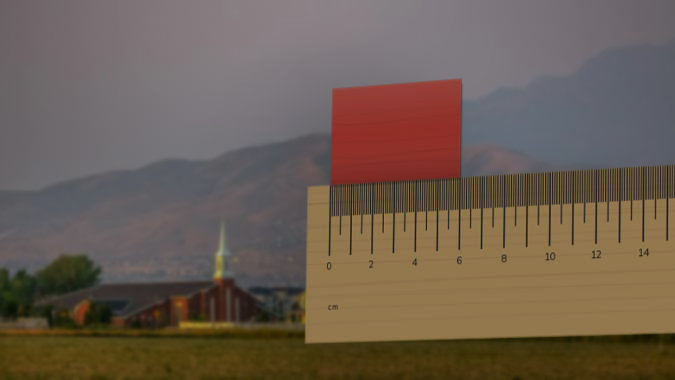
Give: 6; cm
